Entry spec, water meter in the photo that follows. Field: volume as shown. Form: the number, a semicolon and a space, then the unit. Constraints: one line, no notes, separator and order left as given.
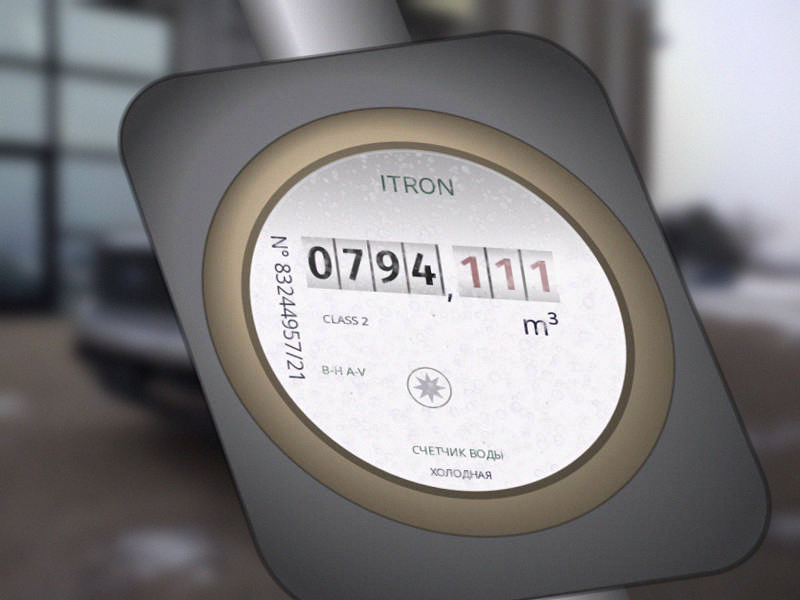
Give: 794.111; m³
